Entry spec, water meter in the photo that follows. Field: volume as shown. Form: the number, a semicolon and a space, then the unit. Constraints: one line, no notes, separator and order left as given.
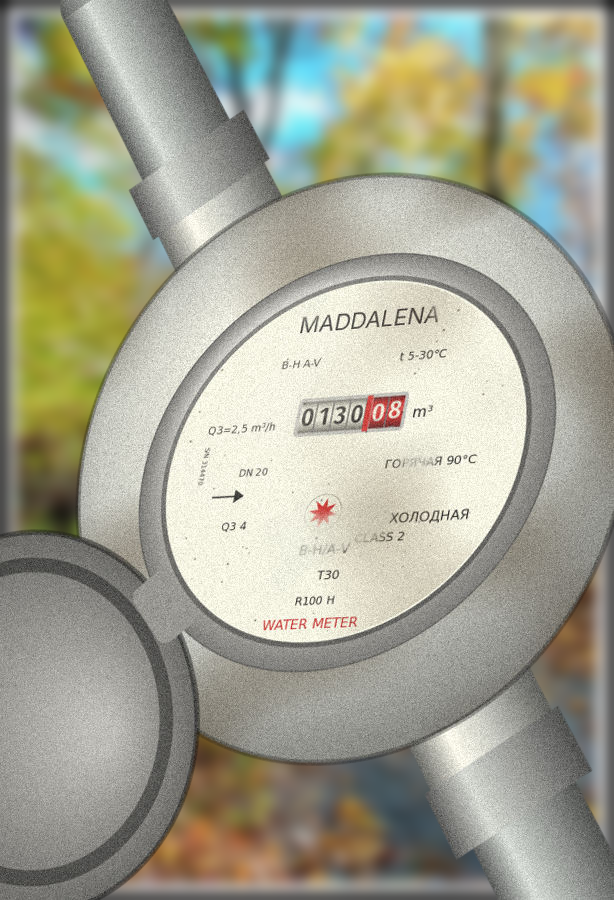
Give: 130.08; m³
